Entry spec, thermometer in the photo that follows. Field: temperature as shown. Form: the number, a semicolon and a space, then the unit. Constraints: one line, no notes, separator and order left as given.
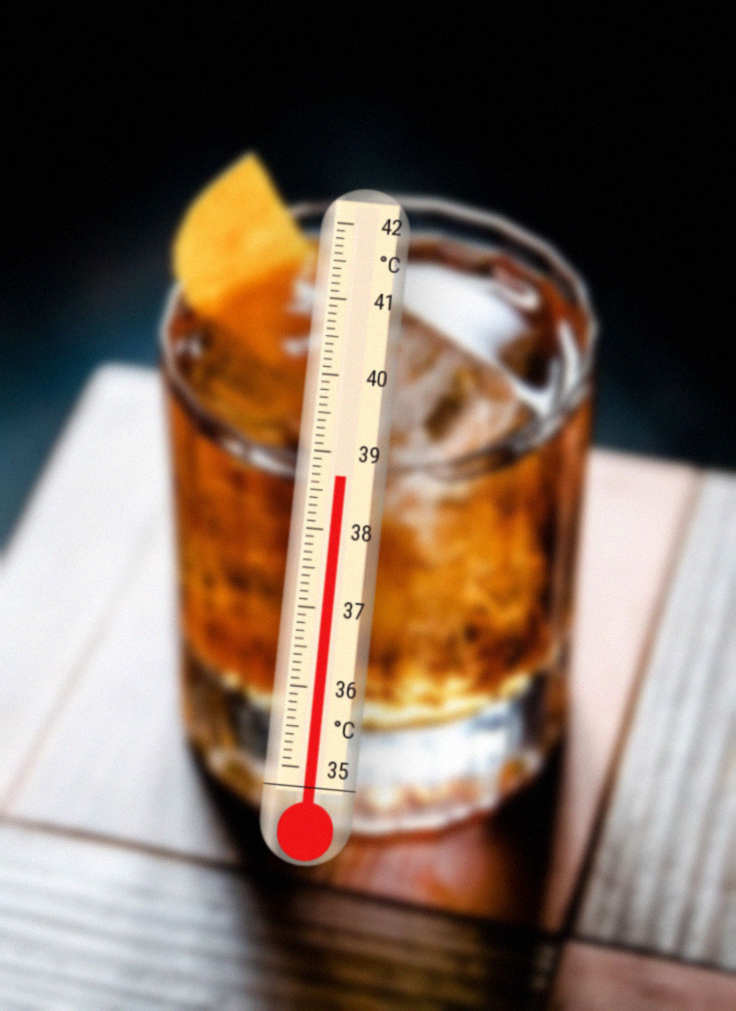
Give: 38.7; °C
